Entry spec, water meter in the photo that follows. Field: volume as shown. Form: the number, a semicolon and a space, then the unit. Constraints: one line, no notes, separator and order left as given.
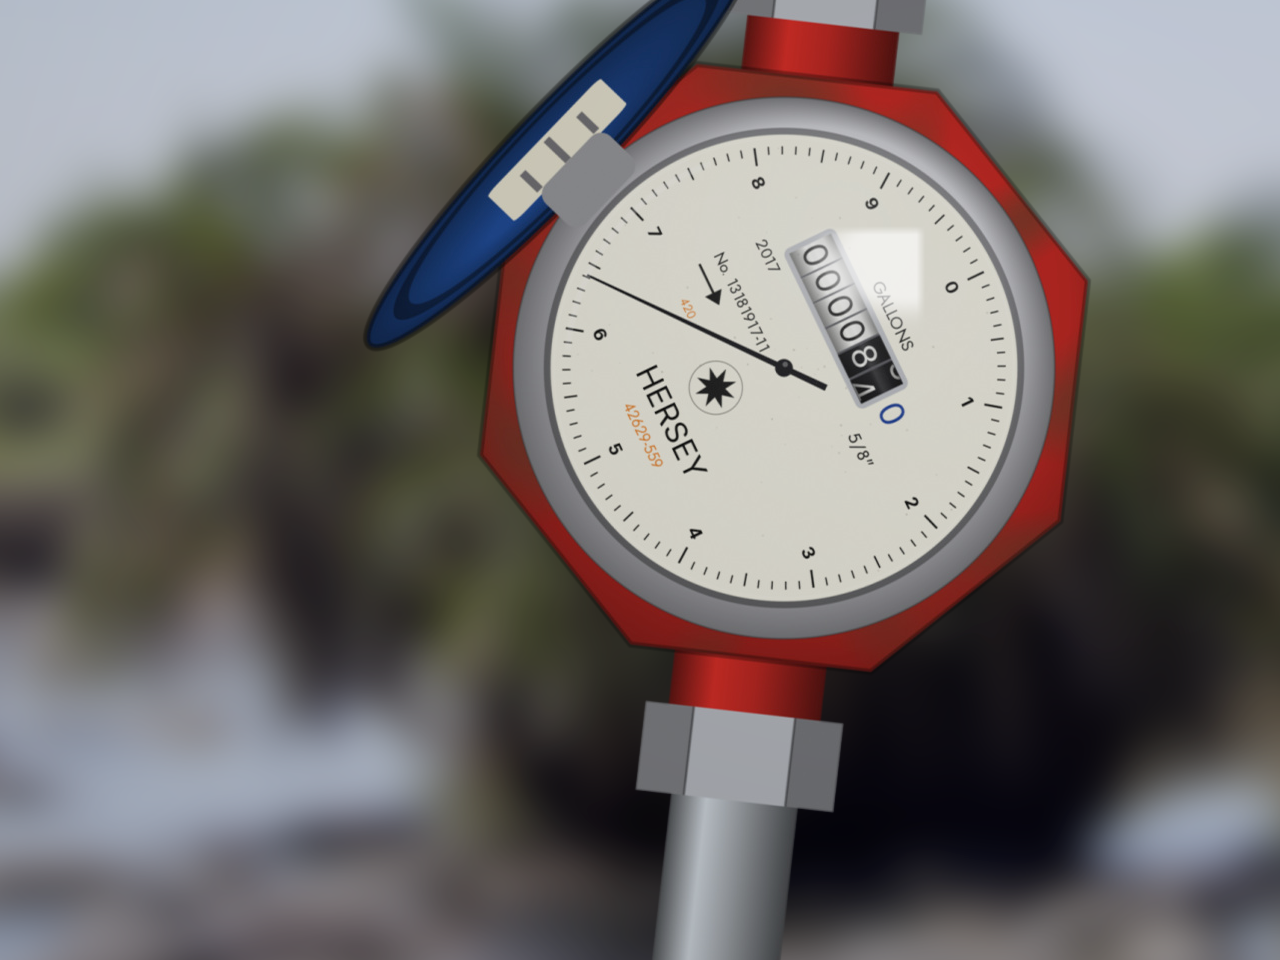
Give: 836.4; gal
